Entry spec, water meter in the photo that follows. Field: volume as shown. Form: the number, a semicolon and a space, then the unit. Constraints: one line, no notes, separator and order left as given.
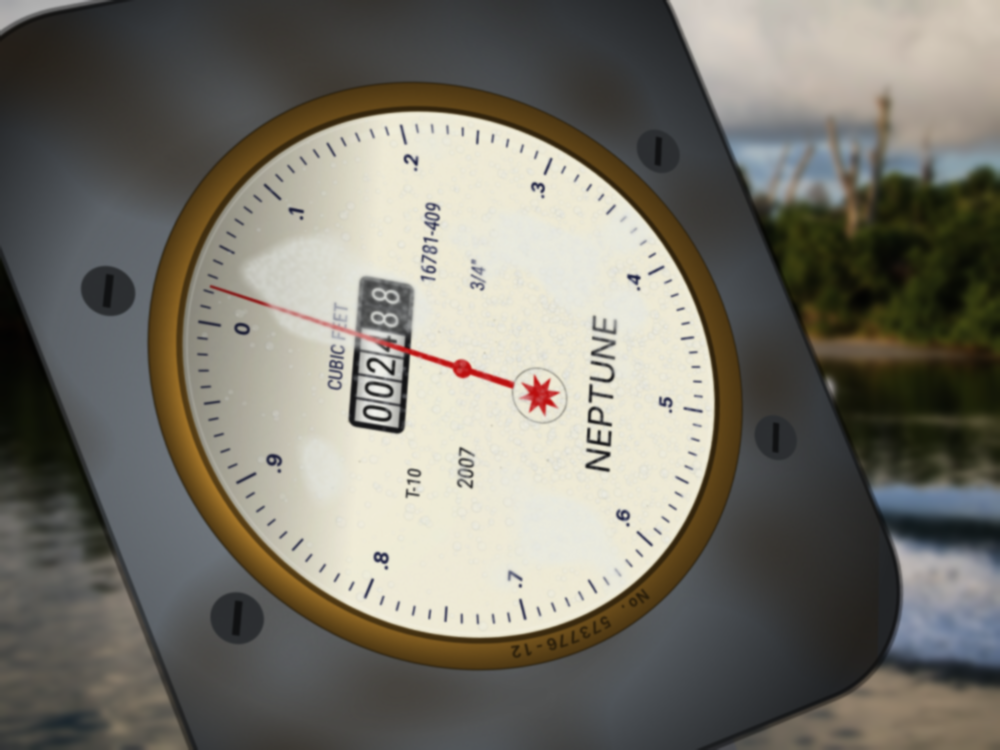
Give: 2488.02; ft³
